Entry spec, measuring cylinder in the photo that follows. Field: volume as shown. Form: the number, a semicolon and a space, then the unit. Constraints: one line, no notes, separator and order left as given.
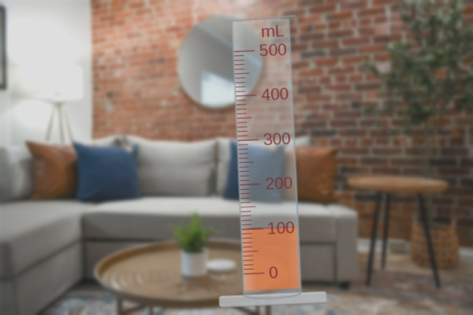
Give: 100; mL
